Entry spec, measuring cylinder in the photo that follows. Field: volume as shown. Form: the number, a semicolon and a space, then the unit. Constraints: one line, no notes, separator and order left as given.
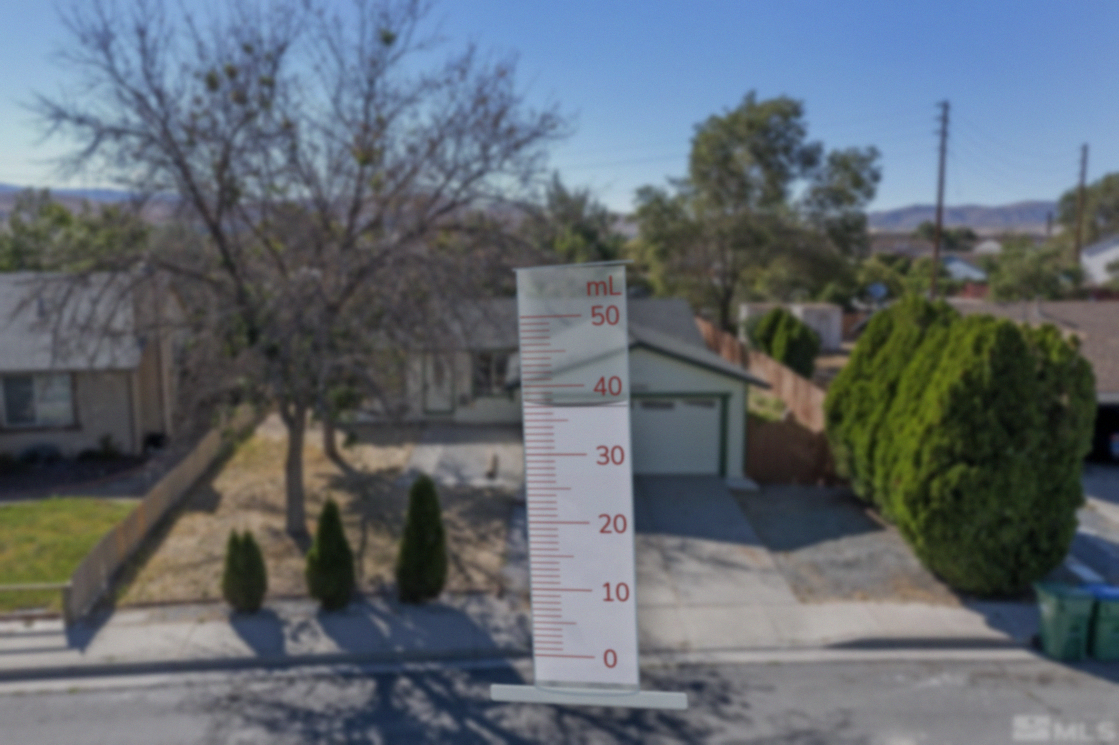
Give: 37; mL
